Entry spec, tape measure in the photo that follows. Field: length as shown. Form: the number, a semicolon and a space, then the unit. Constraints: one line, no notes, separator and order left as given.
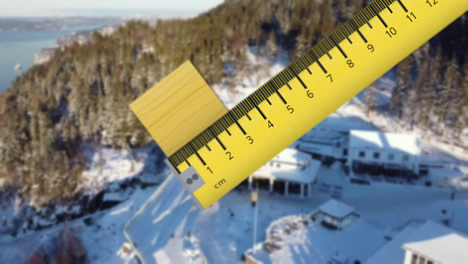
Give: 3; cm
